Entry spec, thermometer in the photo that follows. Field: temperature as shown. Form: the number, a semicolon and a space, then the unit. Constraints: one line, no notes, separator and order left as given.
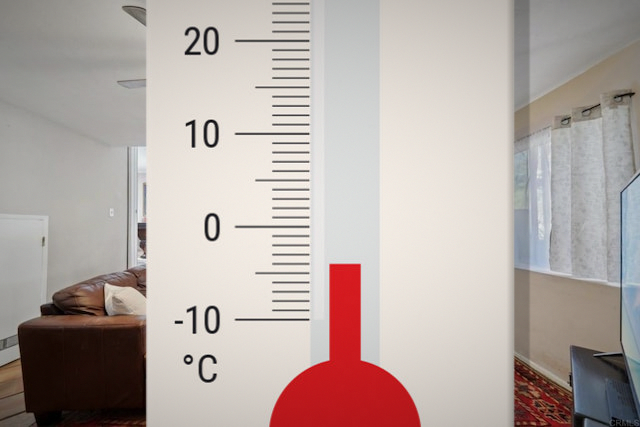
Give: -4; °C
